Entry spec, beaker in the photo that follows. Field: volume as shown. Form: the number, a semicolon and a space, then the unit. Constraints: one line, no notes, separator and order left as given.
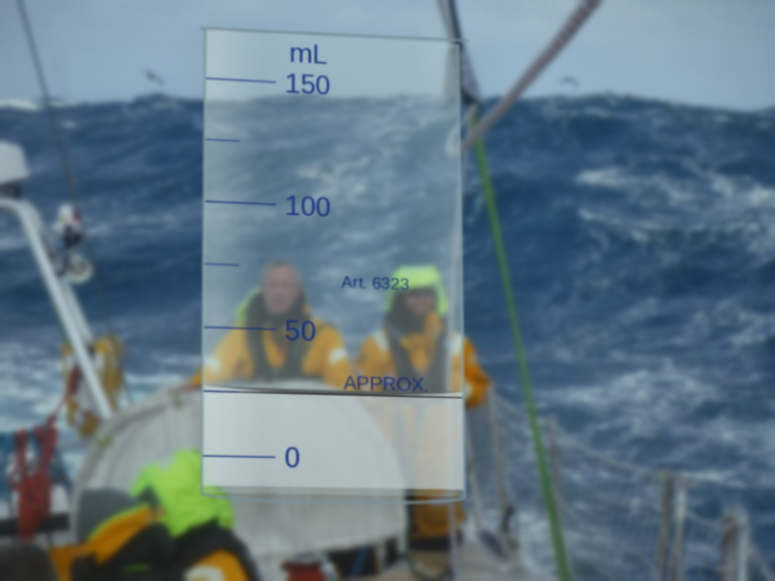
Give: 25; mL
